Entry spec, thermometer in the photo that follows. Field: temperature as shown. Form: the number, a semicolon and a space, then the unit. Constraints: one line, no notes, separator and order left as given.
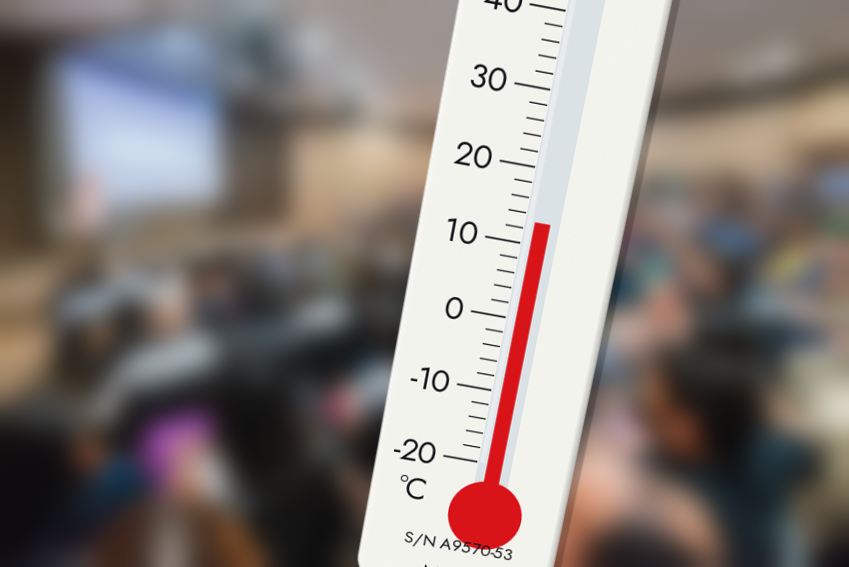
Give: 13; °C
